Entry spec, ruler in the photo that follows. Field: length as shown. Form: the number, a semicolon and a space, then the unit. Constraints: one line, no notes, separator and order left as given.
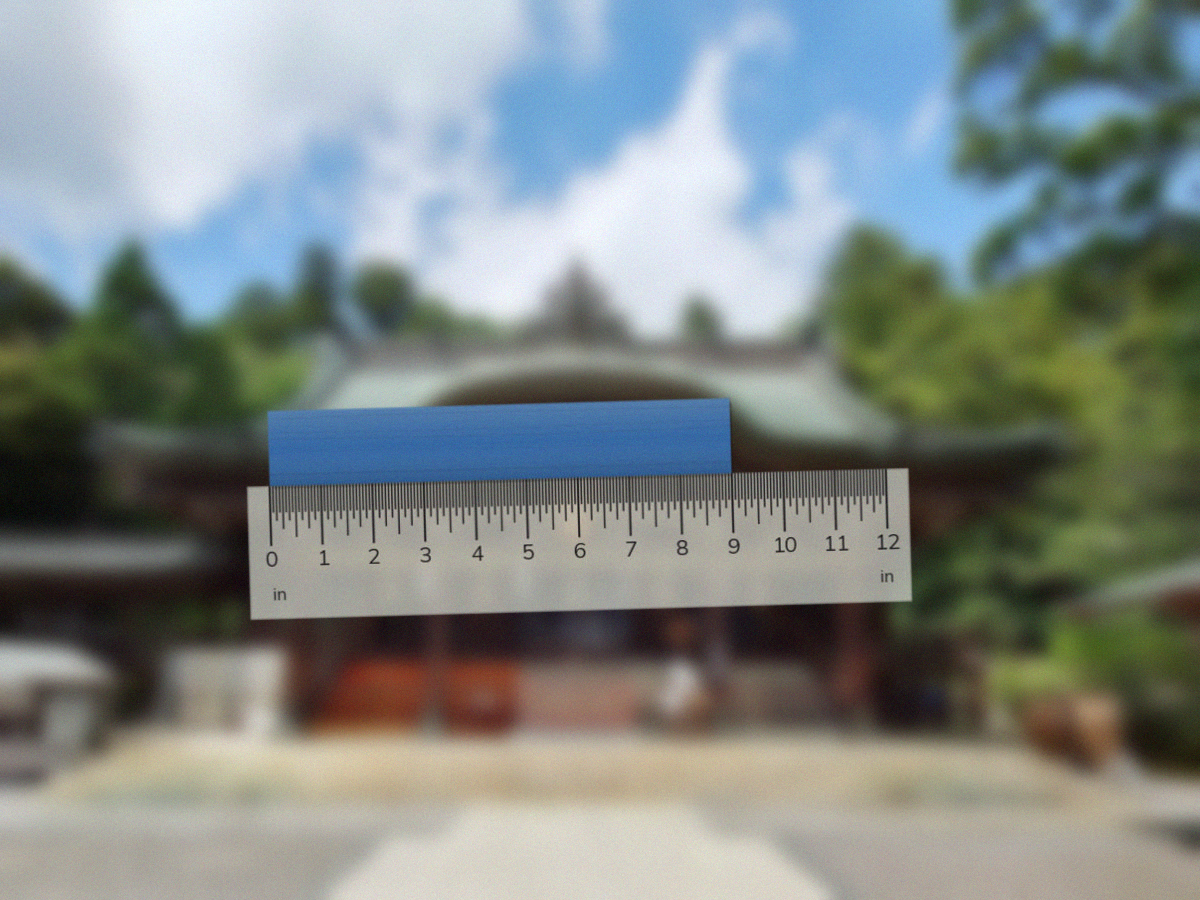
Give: 9; in
